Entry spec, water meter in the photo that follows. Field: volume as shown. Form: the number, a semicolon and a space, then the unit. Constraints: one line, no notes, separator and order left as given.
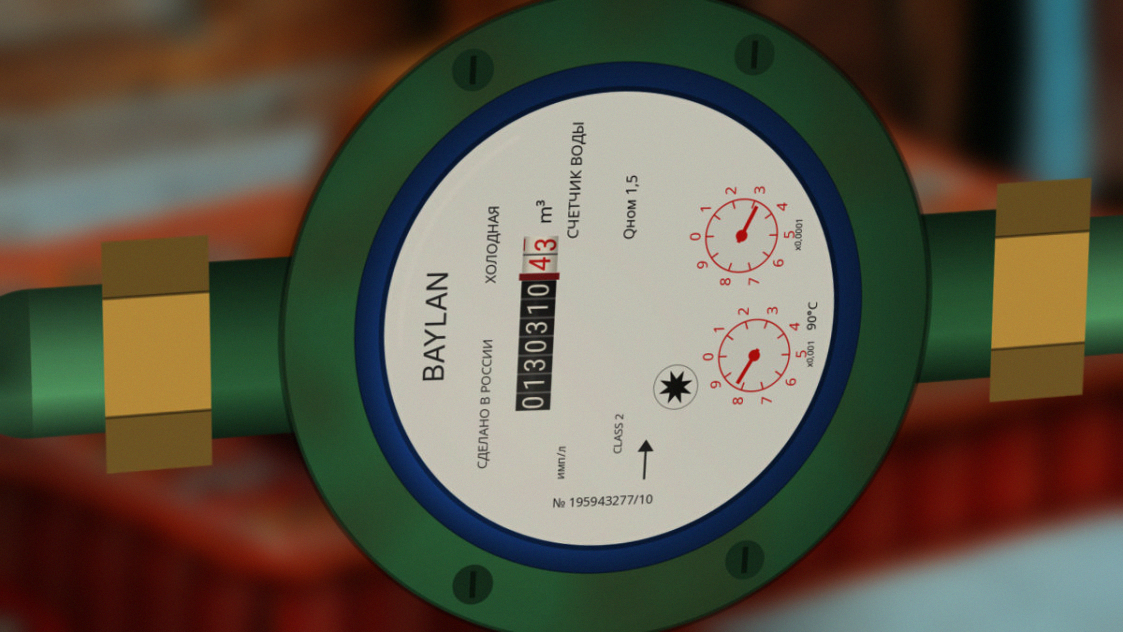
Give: 130310.4283; m³
